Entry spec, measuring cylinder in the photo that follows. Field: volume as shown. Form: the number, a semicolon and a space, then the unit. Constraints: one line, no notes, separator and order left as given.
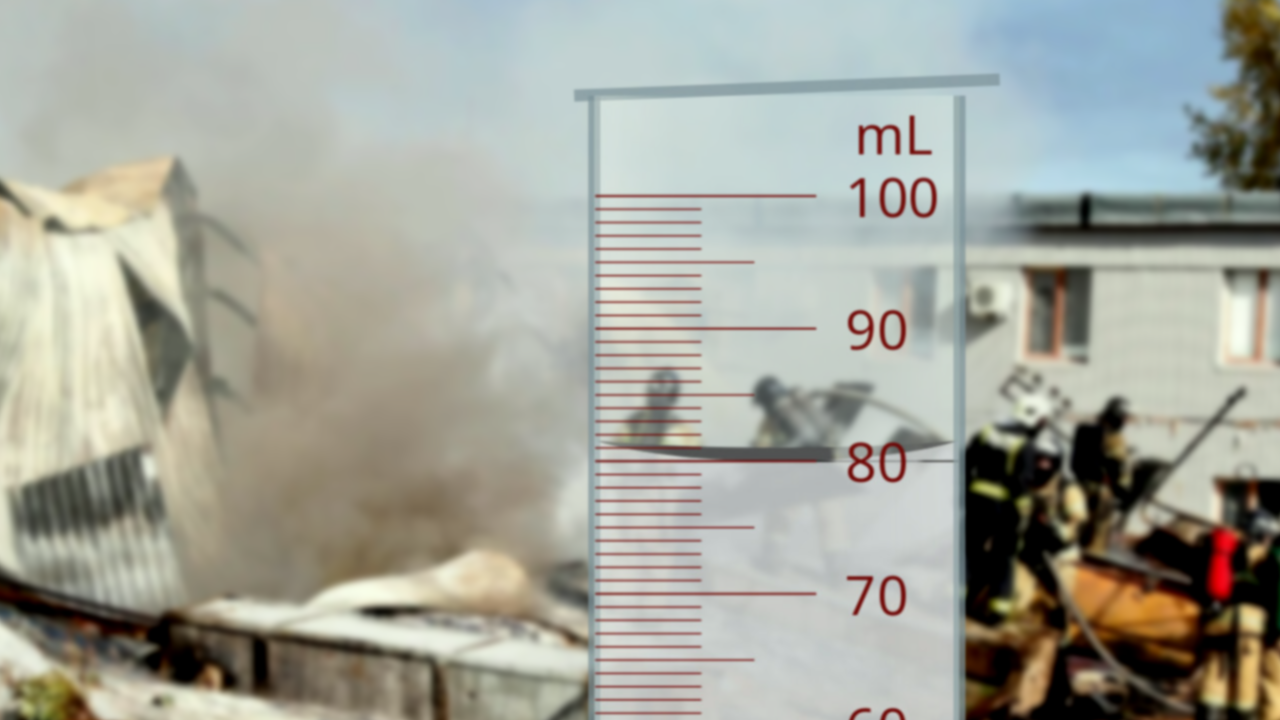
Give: 80; mL
